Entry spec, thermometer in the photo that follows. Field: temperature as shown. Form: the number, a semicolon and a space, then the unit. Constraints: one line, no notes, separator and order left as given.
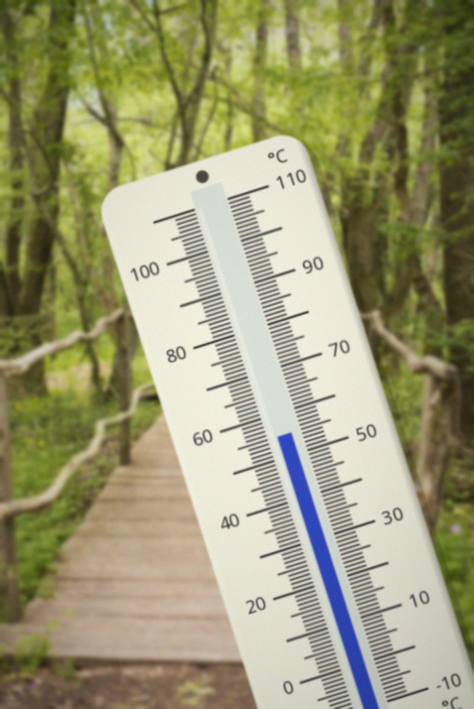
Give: 55; °C
